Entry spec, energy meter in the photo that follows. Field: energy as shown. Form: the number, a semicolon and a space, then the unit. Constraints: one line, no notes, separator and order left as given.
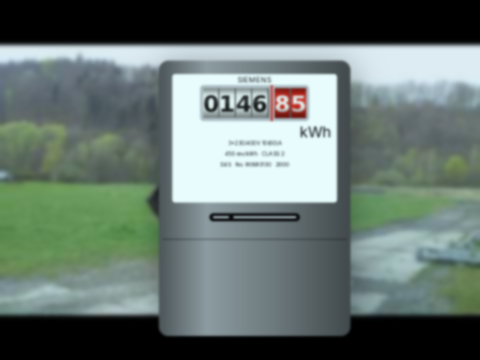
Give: 146.85; kWh
